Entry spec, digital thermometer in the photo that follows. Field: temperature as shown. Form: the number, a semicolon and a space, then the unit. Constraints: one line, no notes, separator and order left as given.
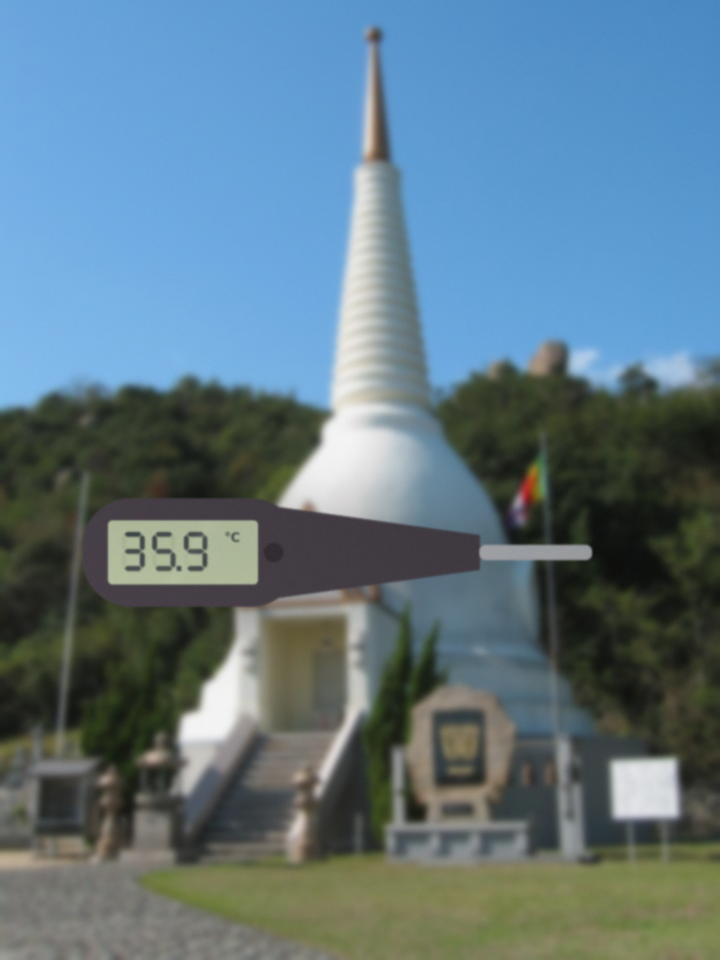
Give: 35.9; °C
